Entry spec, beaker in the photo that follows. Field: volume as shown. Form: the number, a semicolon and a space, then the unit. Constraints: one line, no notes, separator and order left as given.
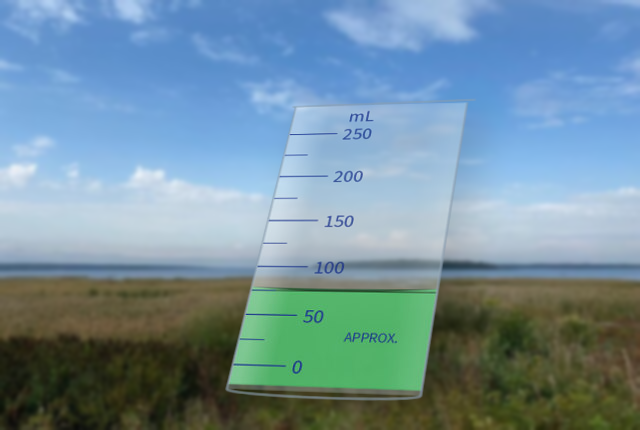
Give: 75; mL
